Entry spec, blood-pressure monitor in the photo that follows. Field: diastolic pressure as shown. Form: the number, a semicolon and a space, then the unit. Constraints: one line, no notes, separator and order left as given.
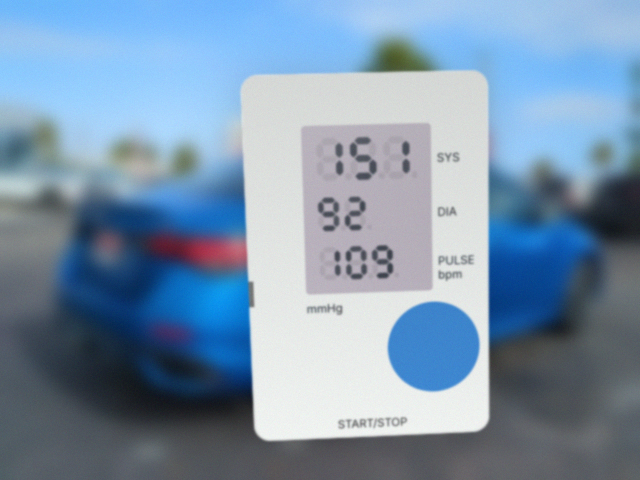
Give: 92; mmHg
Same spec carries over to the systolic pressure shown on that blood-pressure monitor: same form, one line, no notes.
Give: 151; mmHg
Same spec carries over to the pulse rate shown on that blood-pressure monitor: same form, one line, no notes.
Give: 109; bpm
